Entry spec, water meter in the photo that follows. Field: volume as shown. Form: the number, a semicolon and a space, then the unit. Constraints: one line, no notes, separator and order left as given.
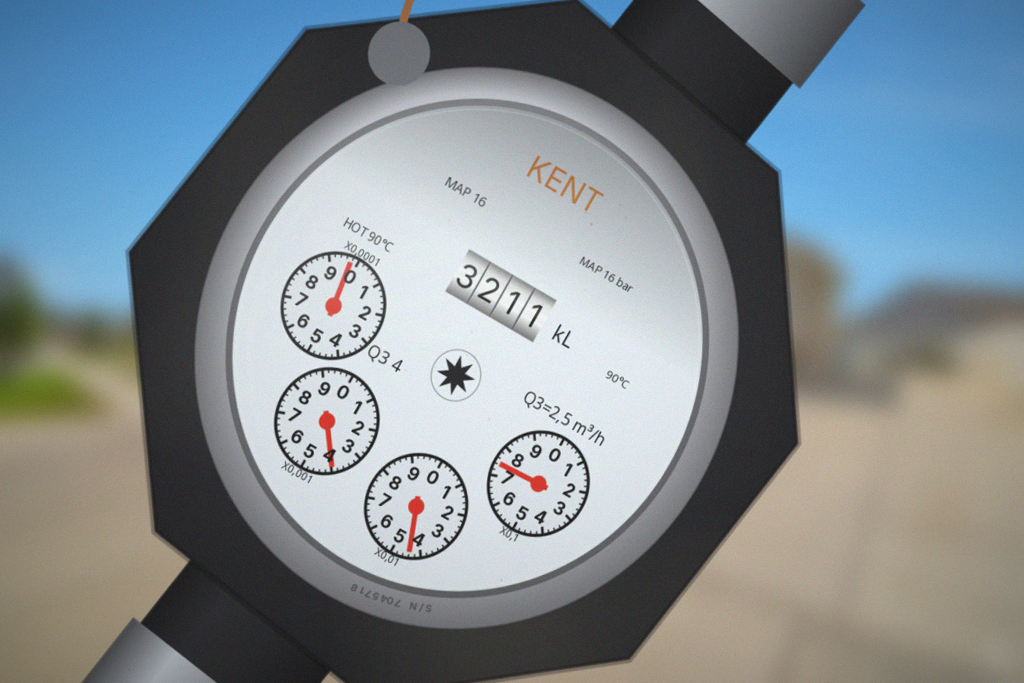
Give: 3211.7439; kL
